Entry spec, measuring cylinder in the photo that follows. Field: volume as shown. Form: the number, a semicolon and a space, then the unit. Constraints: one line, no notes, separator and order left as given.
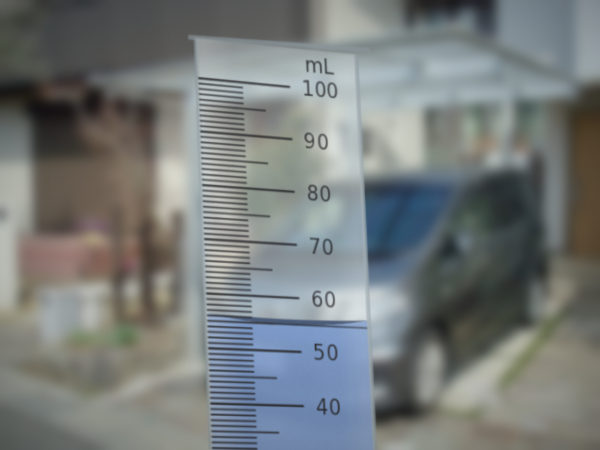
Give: 55; mL
